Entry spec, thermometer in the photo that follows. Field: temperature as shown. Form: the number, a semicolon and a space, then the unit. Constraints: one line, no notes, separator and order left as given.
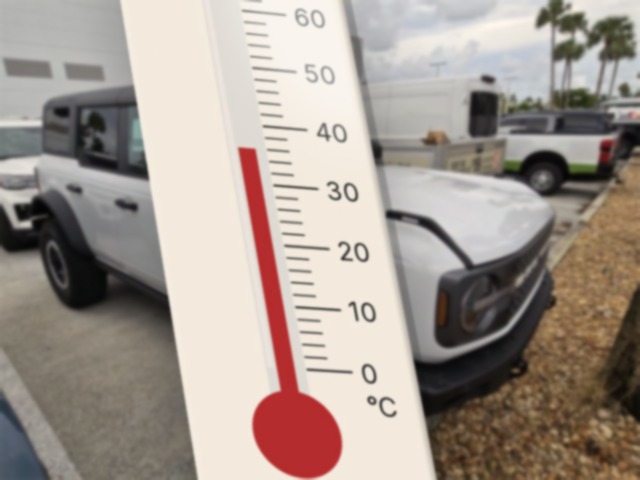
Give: 36; °C
